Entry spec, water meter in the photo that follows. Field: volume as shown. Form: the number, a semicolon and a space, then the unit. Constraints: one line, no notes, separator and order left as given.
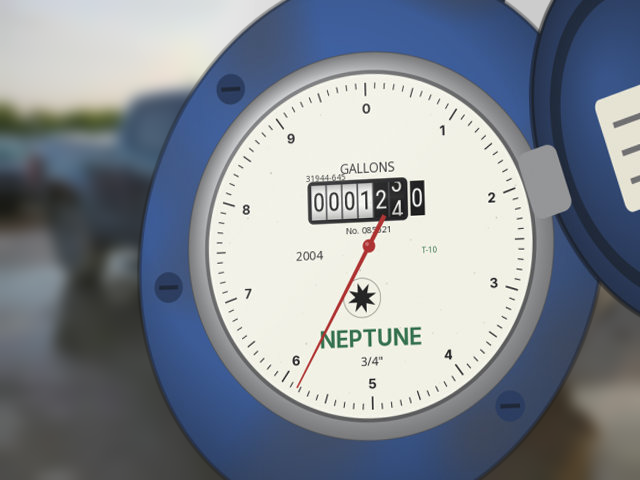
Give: 1235.8; gal
